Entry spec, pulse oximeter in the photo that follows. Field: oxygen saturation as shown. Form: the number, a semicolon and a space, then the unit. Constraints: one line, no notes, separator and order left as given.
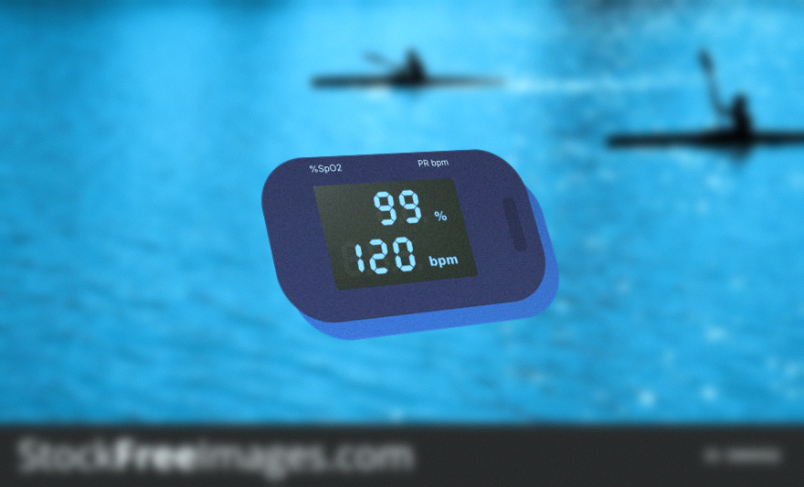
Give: 99; %
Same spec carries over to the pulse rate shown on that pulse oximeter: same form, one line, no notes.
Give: 120; bpm
